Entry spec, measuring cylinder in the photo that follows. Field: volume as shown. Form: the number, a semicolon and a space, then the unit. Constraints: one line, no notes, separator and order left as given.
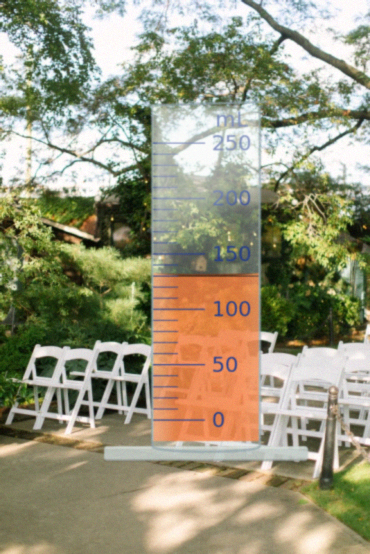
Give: 130; mL
